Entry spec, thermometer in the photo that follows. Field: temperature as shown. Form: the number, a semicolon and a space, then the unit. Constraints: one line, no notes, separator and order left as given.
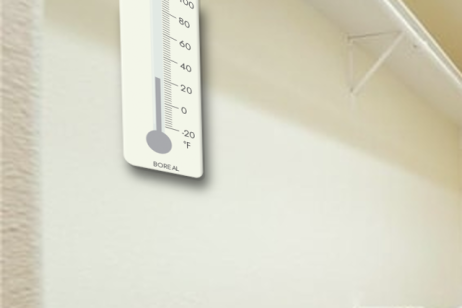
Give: 20; °F
